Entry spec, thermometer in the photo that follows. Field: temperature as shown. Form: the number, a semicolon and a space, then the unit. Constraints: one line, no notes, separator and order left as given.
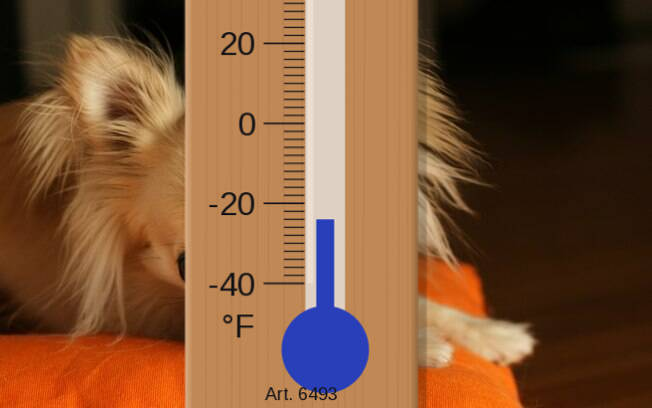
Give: -24; °F
